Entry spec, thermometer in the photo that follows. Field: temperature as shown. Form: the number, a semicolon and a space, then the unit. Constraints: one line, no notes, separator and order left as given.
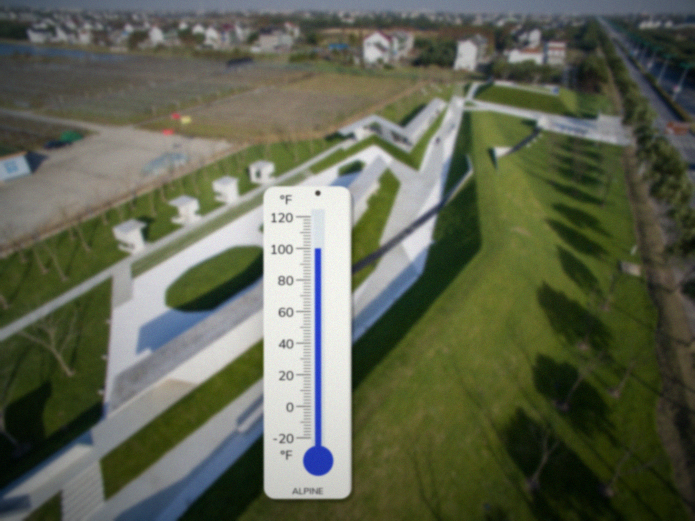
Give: 100; °F
